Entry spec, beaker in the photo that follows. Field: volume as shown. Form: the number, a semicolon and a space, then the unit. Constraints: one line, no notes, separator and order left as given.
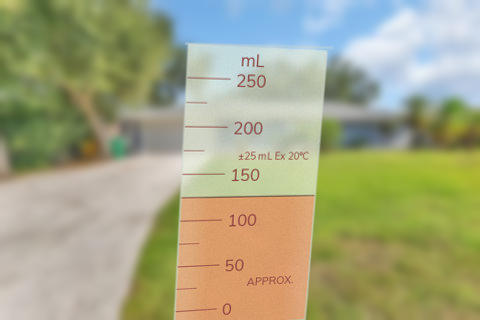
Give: 125; mL
